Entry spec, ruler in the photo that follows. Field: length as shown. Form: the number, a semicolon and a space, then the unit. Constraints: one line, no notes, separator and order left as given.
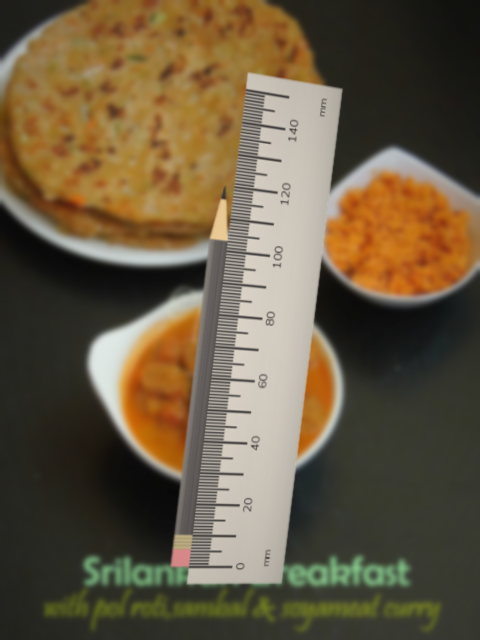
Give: 120; mm
